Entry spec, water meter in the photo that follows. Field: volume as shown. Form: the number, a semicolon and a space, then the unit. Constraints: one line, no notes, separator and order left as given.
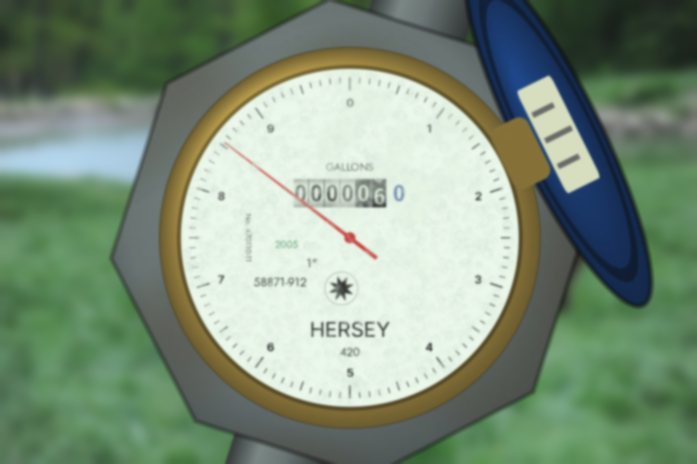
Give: 58.5; gal
